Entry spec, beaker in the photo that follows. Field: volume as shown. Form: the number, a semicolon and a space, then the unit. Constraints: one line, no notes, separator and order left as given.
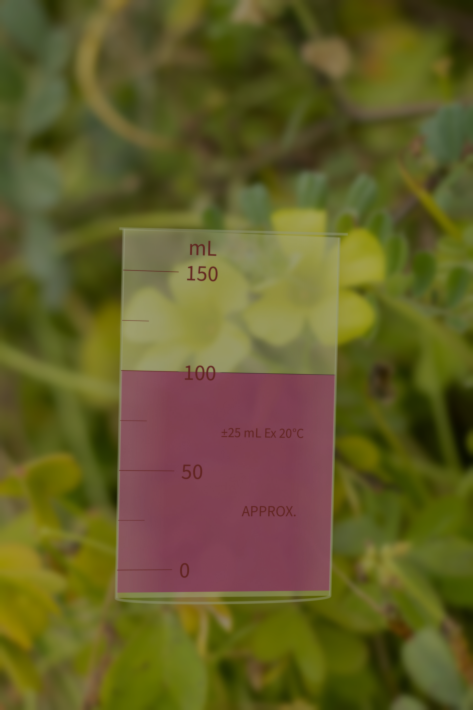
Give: 100; mL
